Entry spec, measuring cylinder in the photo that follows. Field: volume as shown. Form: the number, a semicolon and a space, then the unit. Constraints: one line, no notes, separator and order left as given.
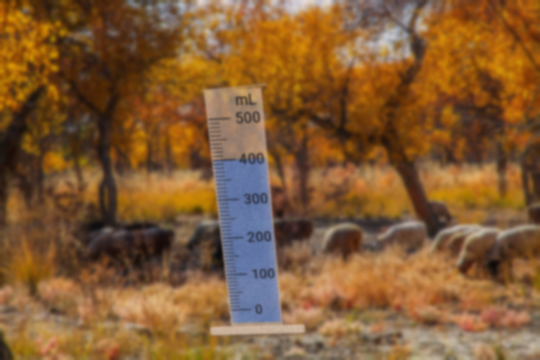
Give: 400; mL
